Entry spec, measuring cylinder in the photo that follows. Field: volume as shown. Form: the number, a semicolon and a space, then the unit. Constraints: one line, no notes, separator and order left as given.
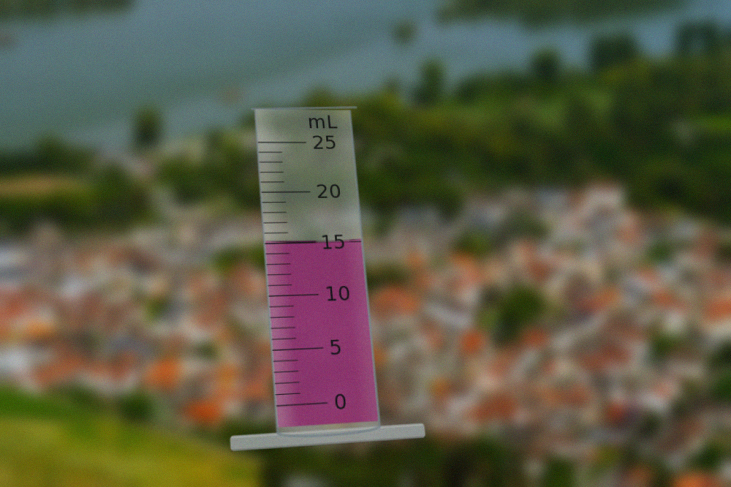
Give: 15; mL
